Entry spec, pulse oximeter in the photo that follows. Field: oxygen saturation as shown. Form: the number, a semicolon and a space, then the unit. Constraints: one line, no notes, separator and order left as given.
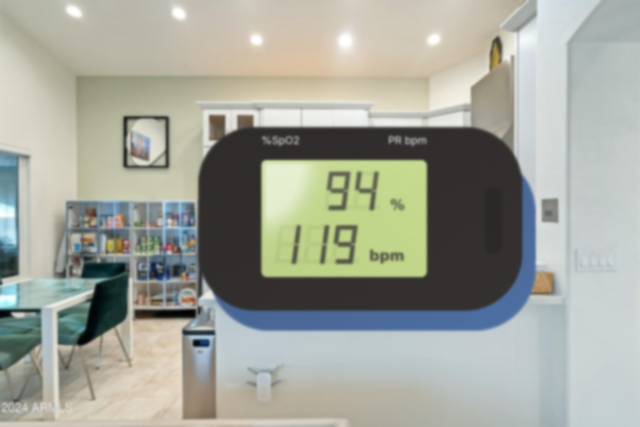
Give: 94; %
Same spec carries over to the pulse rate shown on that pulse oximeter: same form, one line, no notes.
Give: 119; bpm
